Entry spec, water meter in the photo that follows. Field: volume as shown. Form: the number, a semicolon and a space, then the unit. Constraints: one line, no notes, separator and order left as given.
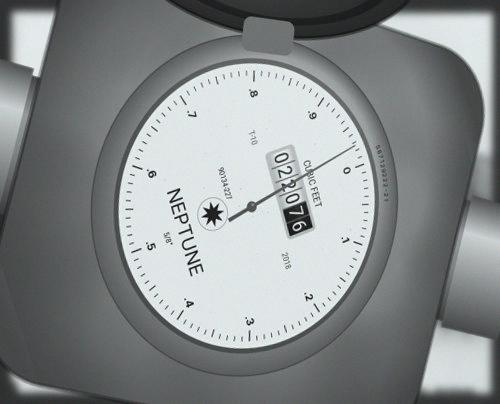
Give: 22075.97; ft³
